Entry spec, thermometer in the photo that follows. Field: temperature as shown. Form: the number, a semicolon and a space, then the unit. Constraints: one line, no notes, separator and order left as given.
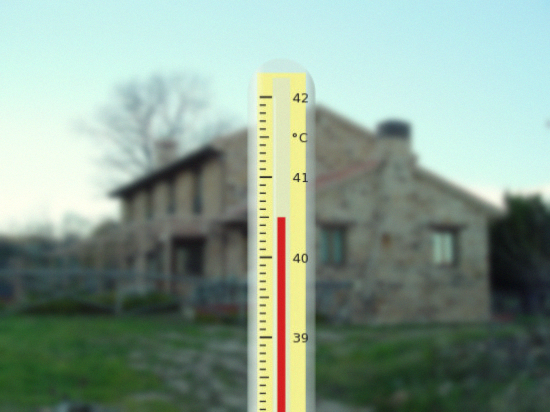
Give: 40.5; °C
